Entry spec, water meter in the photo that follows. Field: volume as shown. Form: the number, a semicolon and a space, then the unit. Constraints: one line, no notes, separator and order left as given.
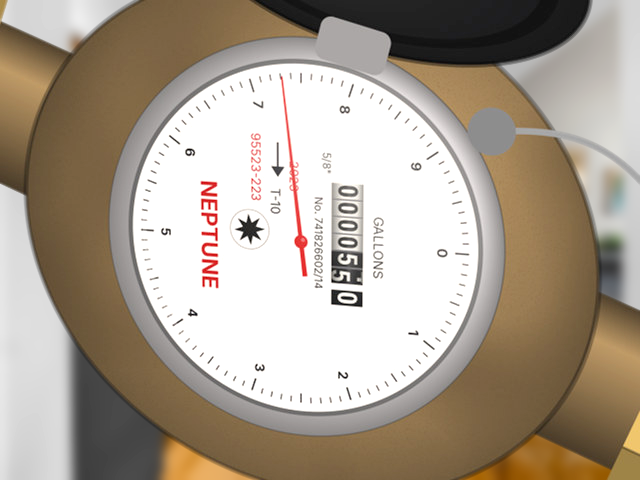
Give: 547.3; gal
